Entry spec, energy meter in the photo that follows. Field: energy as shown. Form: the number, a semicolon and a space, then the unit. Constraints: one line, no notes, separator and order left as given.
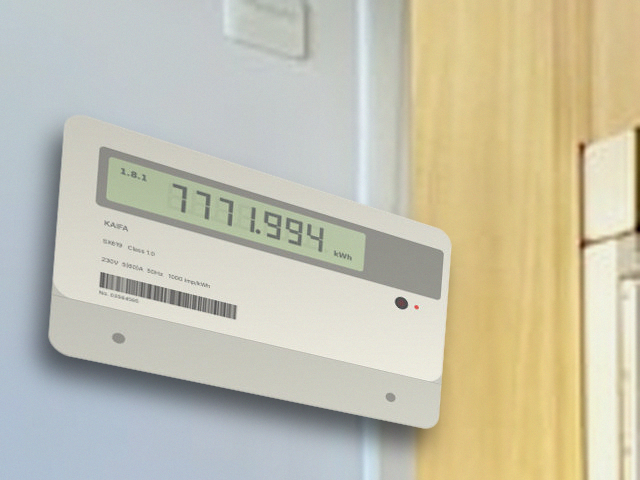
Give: 7771.994; kWh
